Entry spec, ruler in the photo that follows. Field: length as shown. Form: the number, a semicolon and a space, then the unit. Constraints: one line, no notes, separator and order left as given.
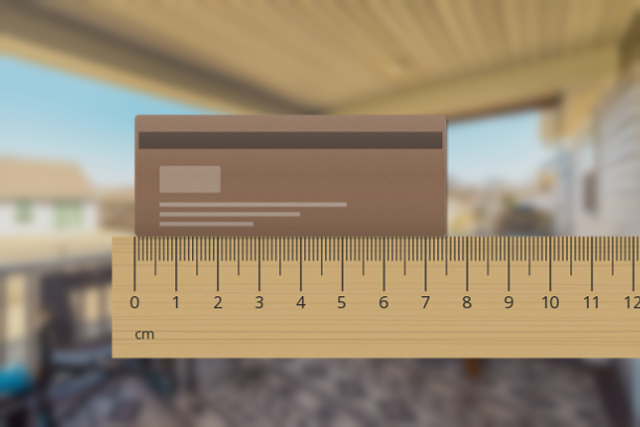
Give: 7.5; cm
